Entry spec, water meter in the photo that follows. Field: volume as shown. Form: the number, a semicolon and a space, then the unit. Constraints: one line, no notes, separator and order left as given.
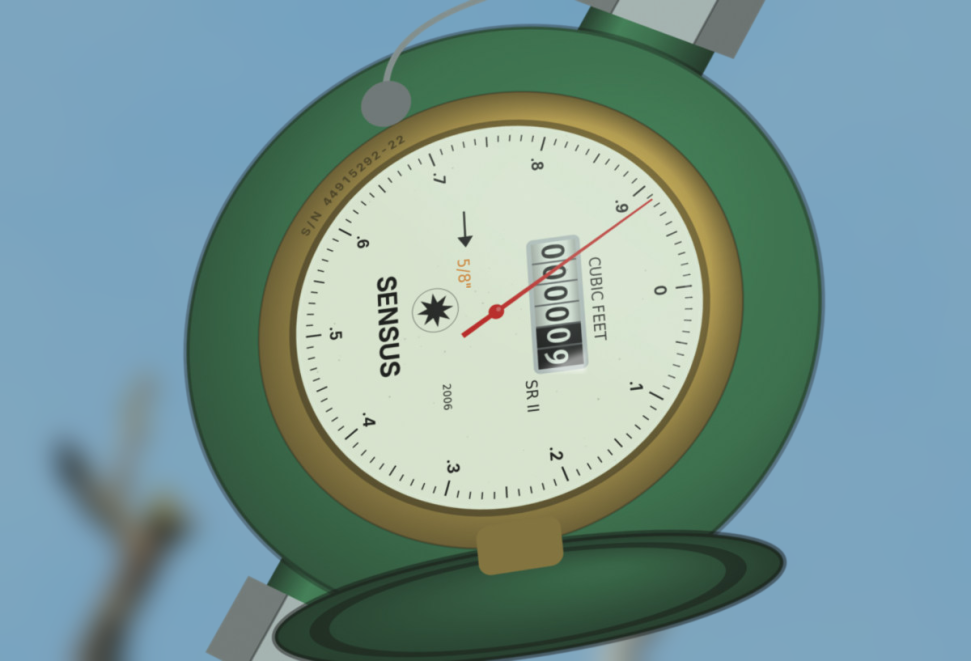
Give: 8.91; ft³
